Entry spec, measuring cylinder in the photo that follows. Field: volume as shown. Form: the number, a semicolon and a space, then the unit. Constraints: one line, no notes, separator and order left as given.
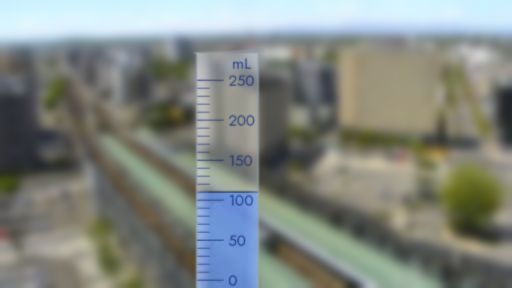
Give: 110; mL
